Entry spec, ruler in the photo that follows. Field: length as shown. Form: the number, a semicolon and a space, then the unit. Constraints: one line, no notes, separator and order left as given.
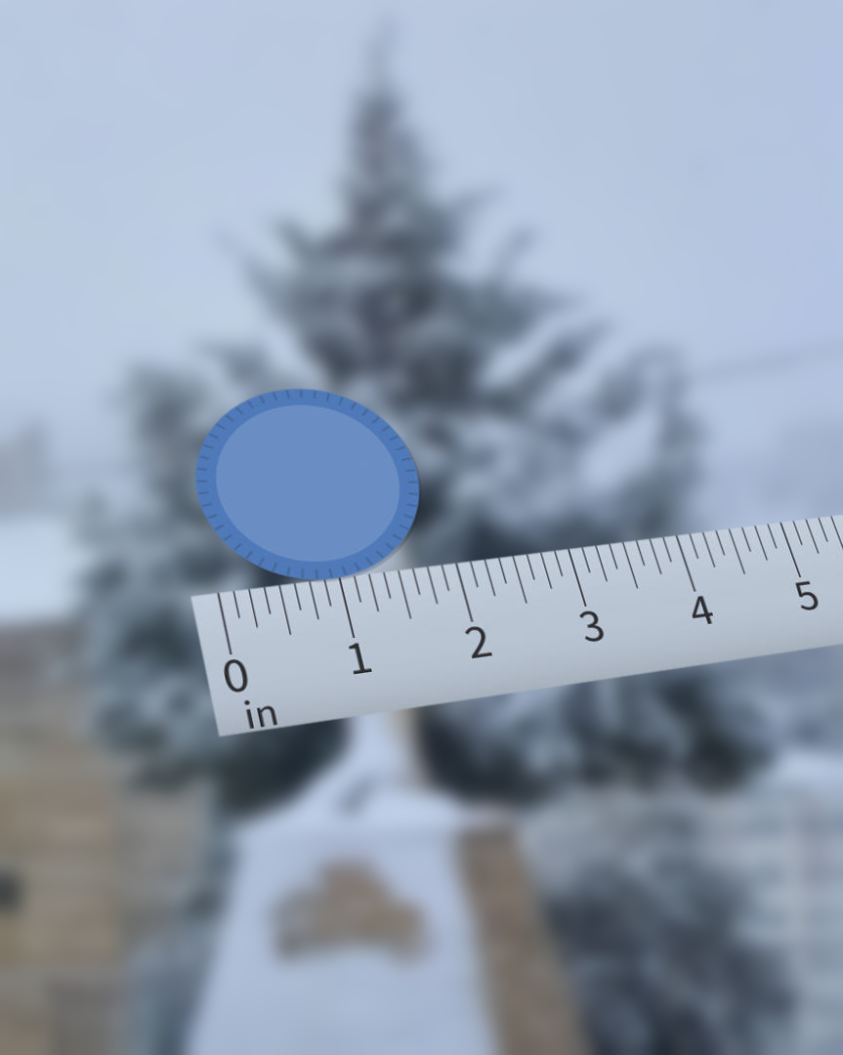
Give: 1.875; in
